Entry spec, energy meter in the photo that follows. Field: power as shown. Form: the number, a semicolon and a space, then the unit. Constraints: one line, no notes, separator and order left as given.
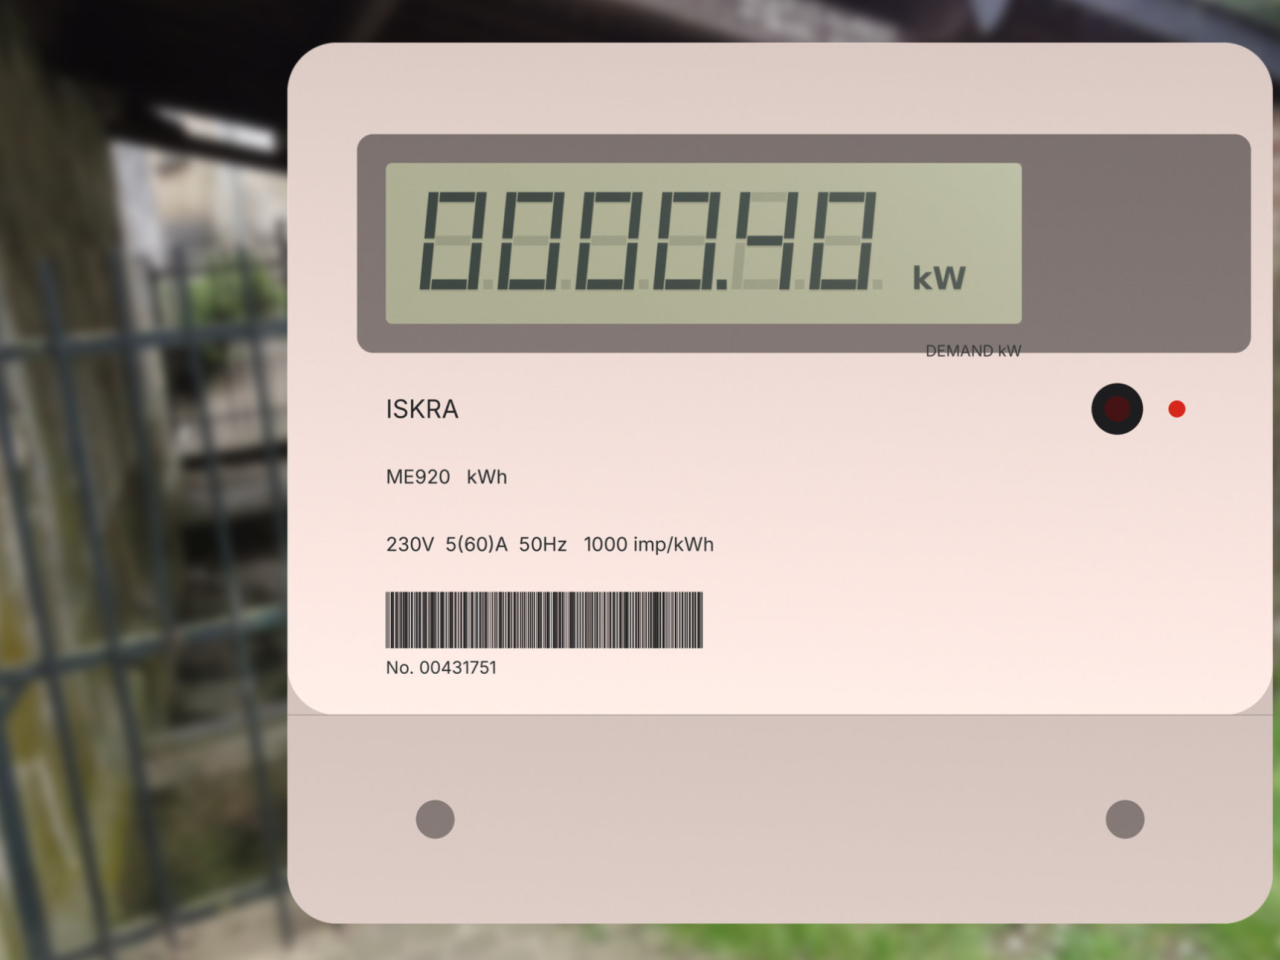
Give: 0.40; kW
